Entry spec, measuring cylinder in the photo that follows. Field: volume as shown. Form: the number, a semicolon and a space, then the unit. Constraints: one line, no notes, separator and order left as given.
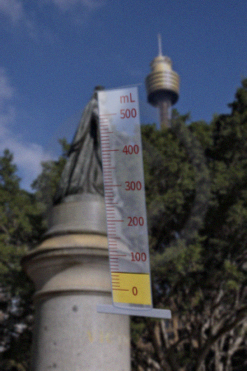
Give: 50; mL
